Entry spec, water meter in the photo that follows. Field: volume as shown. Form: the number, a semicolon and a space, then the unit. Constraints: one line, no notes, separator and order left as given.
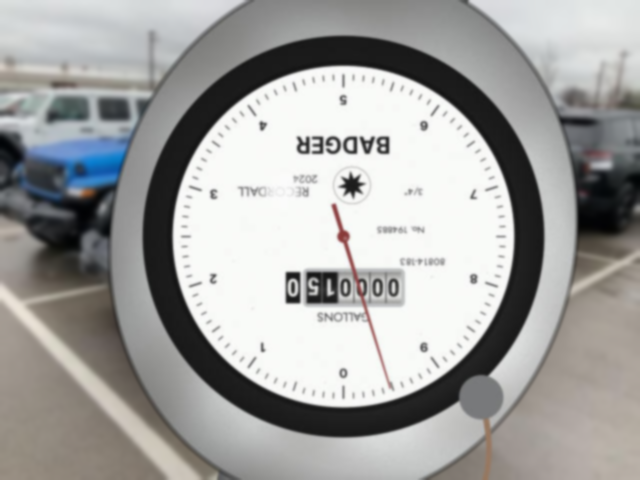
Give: 149.5; gal
